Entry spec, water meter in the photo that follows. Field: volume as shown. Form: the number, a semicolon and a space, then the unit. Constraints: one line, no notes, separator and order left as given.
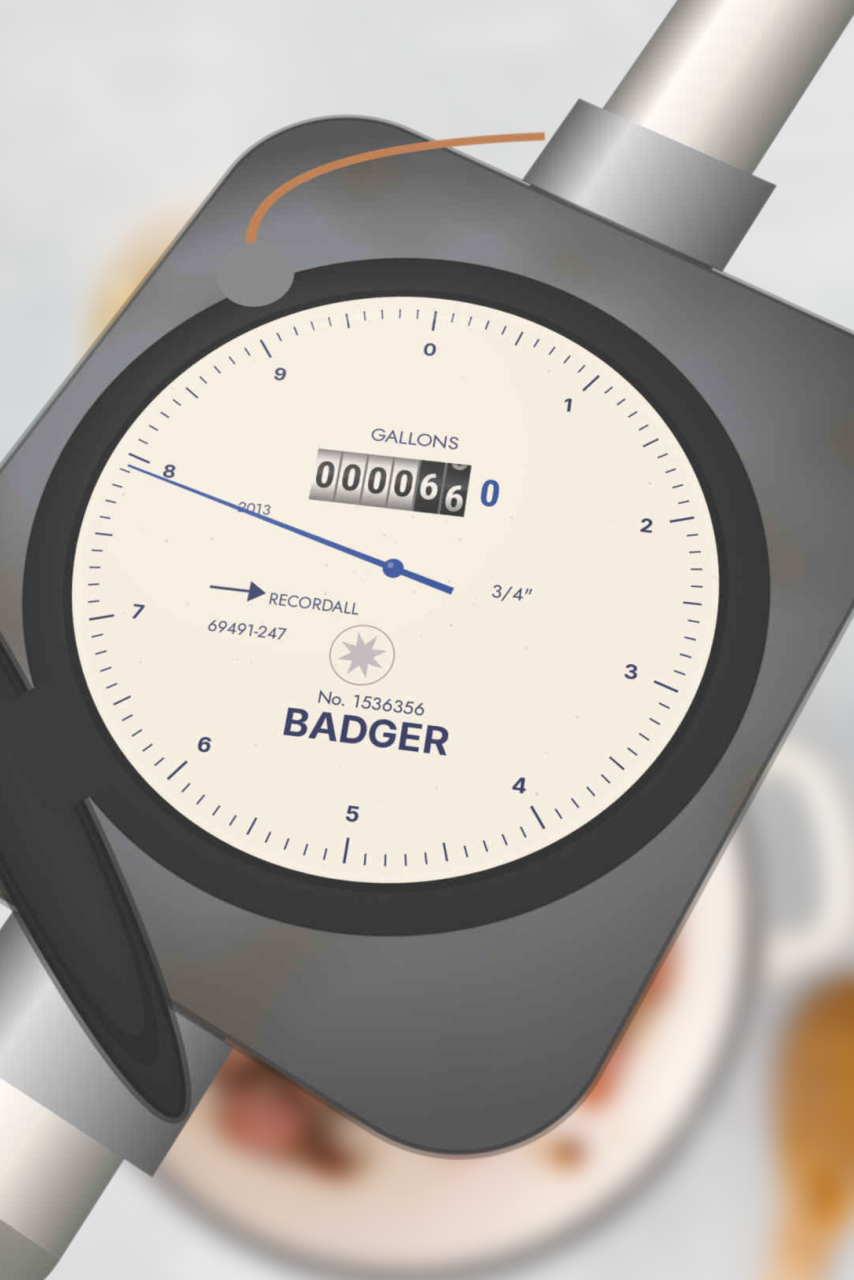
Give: 657.9; gal
